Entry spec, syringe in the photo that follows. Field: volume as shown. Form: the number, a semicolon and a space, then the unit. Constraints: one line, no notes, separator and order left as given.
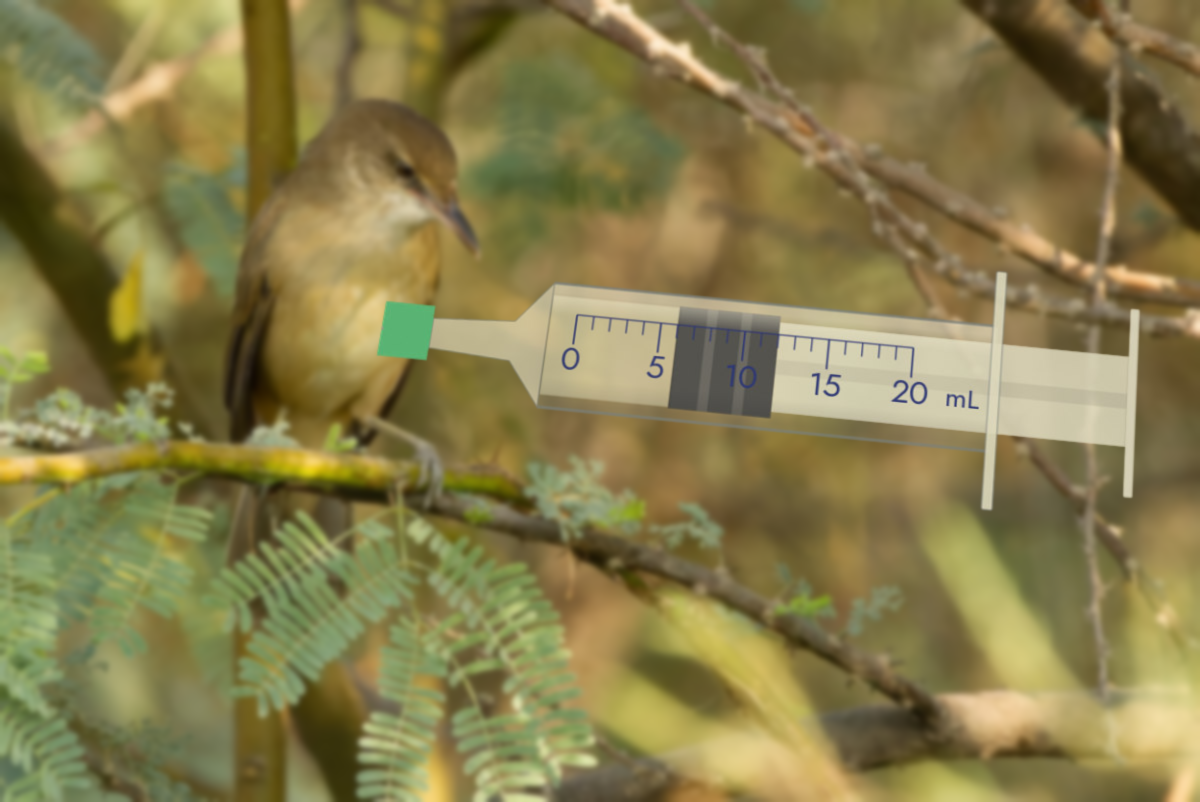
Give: 6; mL
